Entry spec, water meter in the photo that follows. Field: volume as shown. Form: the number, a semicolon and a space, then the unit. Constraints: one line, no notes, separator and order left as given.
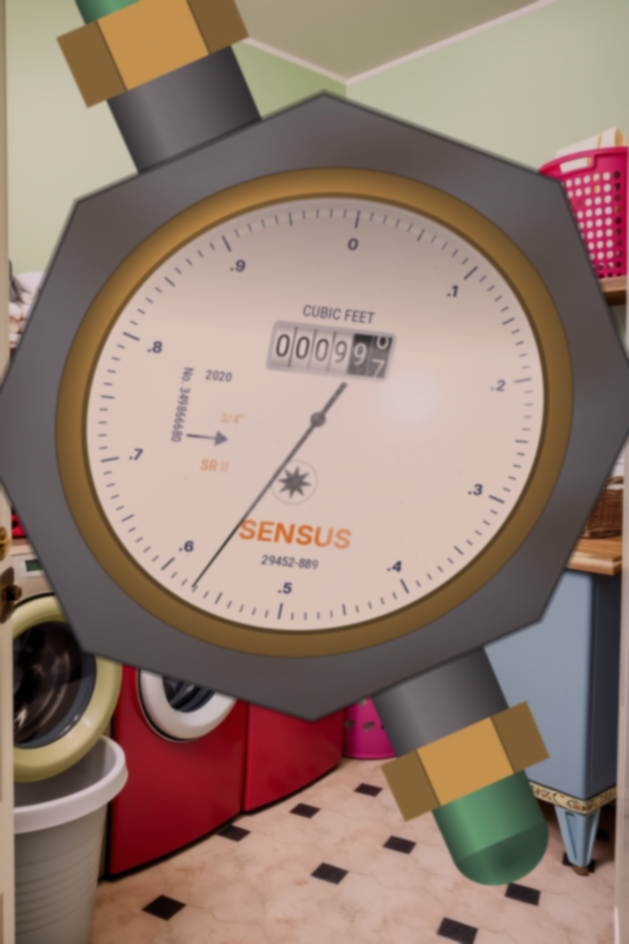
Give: 996.57; ft³
